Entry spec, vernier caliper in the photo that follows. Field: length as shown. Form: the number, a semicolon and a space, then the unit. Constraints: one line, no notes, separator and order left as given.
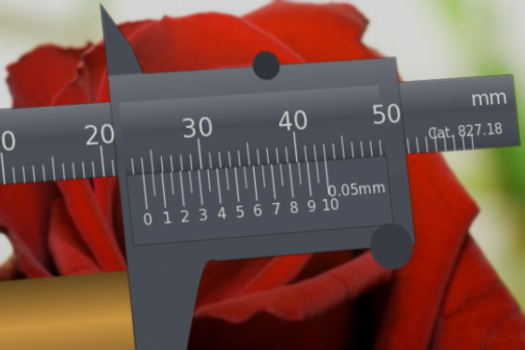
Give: 24.0; mm
